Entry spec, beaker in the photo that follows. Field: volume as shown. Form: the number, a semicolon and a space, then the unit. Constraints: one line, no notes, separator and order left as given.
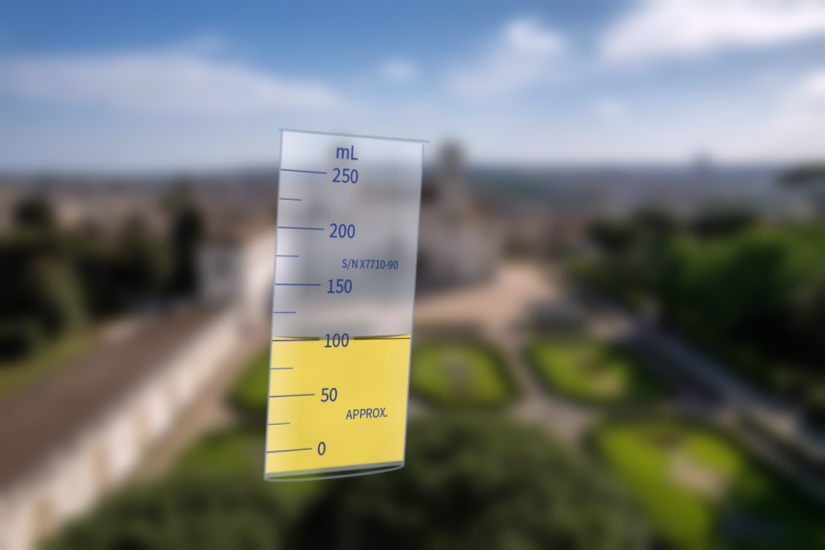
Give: 100; mL
